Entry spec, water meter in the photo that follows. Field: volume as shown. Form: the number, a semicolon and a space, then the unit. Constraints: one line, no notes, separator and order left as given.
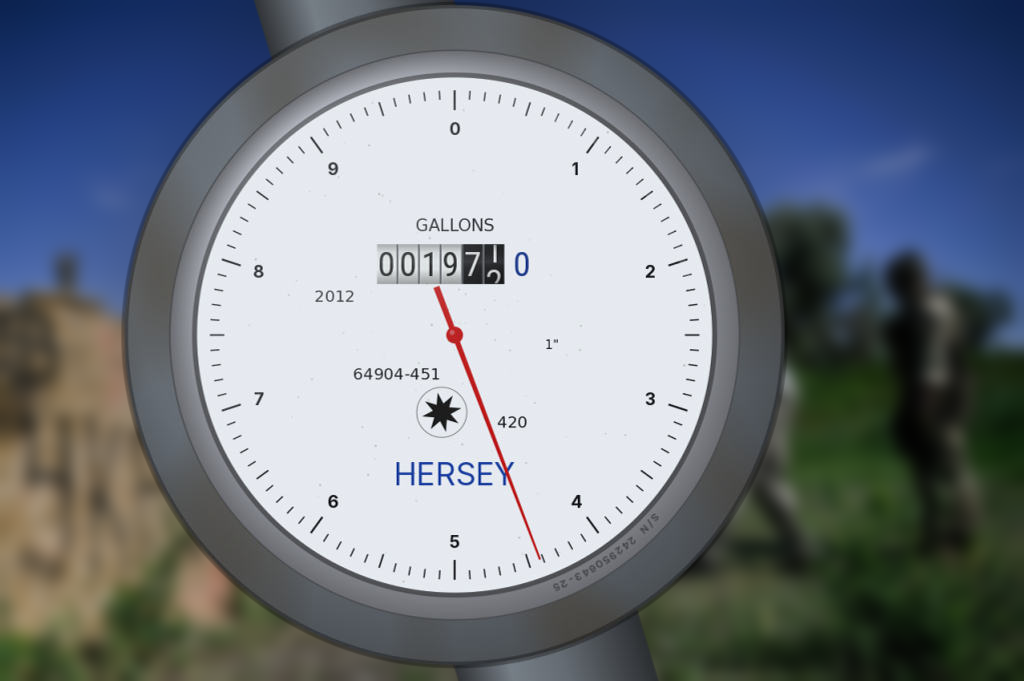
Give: 19714.4; gal
